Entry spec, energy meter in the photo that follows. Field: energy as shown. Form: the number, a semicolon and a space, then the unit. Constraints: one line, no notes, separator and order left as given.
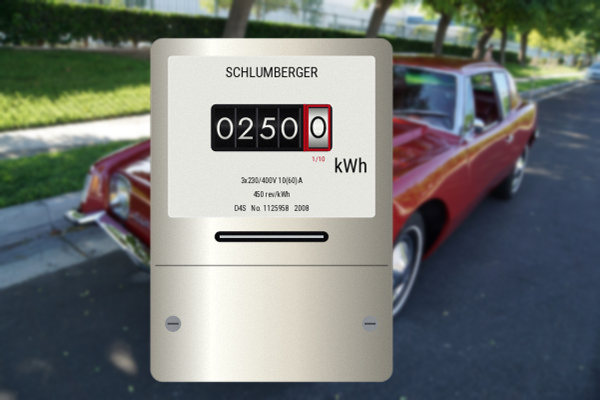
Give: 250.0; kWh
